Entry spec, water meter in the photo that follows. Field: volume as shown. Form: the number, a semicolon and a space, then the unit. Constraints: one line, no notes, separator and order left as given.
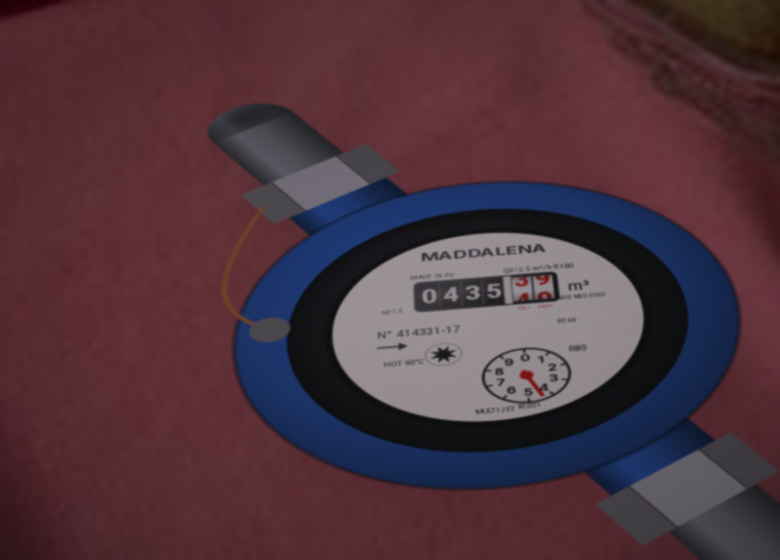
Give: 435.394; m³
